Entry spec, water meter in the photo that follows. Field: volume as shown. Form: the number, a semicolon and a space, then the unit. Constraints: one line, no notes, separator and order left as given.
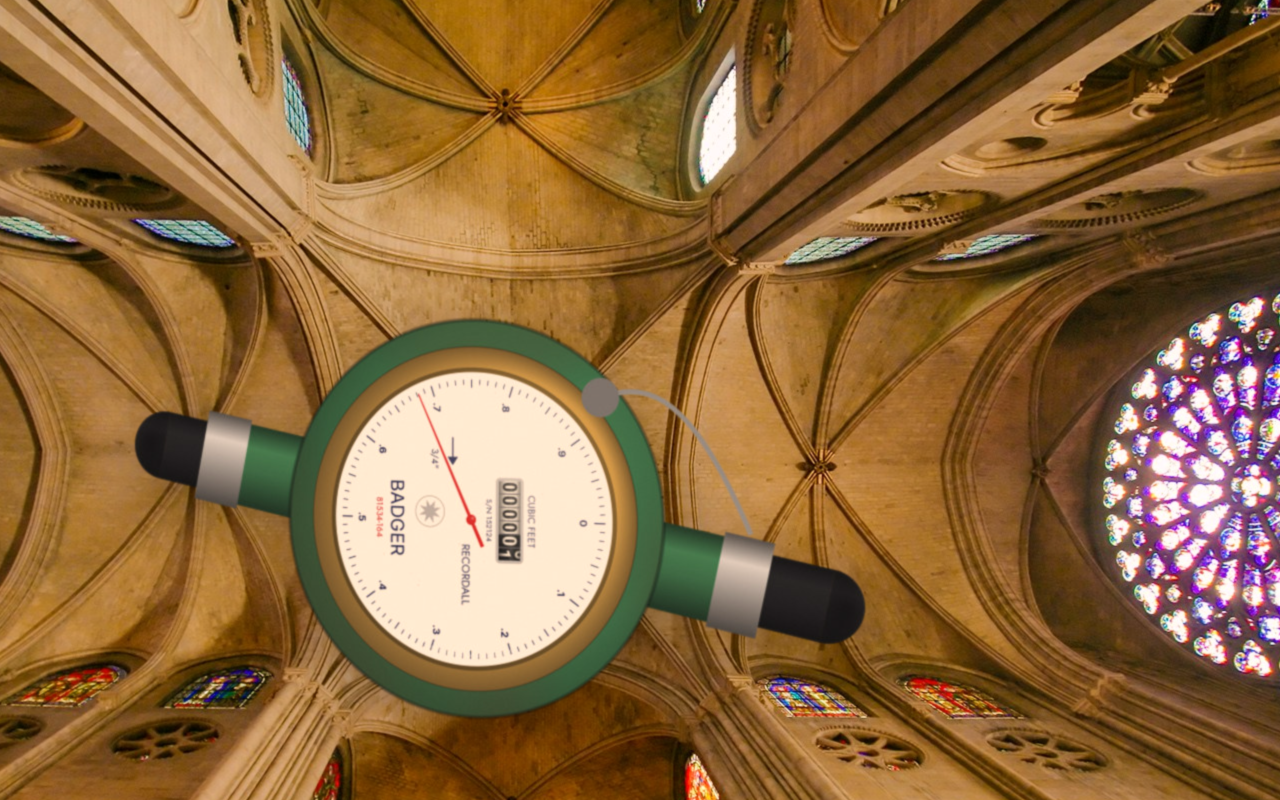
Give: 0.68; ft³
